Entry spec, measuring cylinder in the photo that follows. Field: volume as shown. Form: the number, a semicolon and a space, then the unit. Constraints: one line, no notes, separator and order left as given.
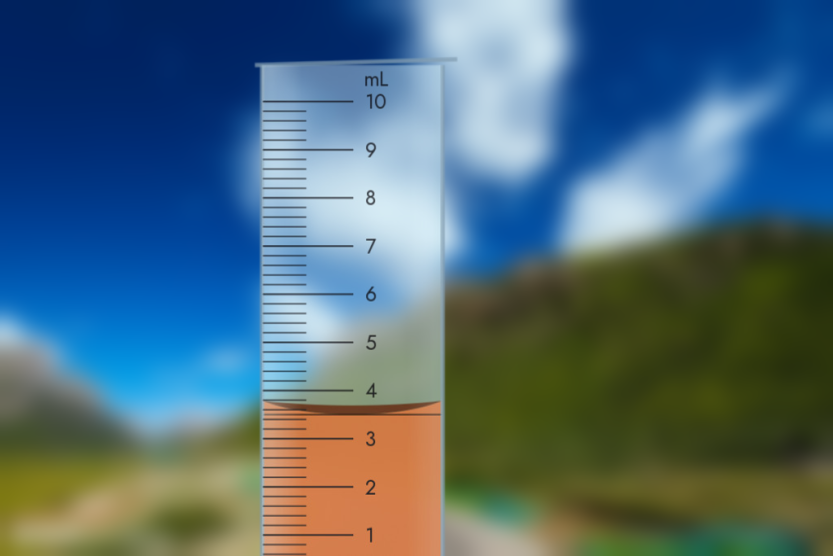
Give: 3.5; mL
